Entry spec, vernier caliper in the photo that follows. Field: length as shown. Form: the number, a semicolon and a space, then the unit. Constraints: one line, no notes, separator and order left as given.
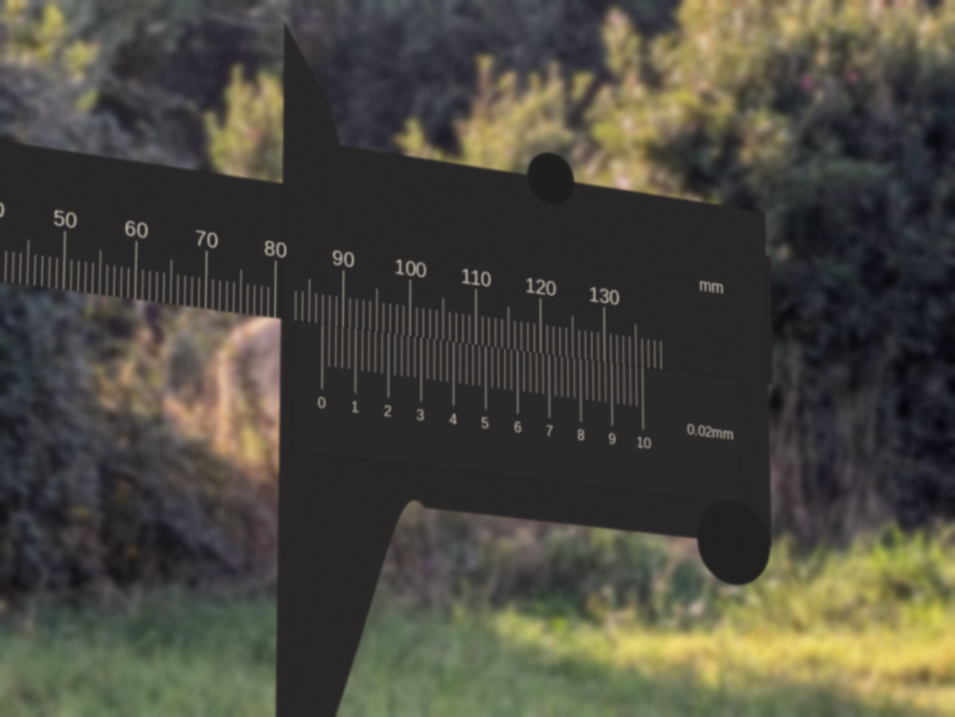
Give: 87.0; mm
